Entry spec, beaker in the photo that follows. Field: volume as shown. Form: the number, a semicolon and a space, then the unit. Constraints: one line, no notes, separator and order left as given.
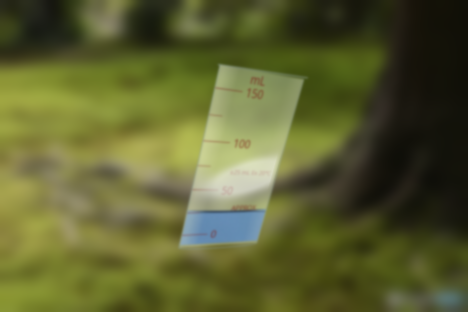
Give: 25; mL
